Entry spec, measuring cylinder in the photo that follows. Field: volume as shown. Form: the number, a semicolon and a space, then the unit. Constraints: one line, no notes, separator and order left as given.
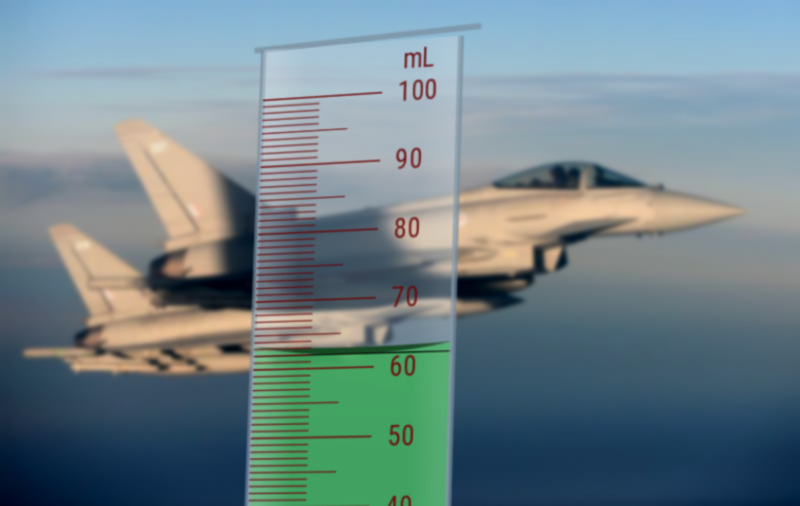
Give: 62; mL
